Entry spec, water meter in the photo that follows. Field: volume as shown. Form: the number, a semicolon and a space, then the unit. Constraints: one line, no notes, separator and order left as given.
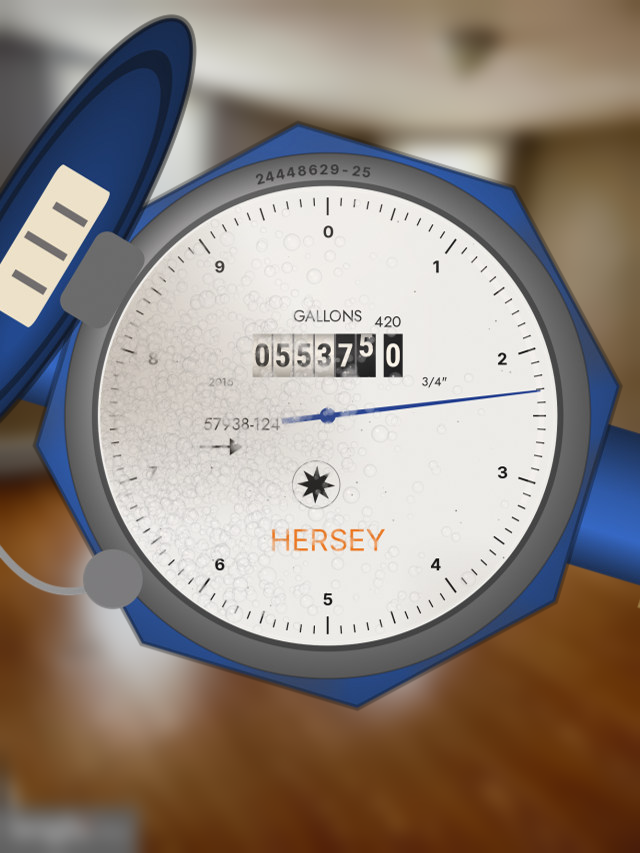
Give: 553752.3; gal
